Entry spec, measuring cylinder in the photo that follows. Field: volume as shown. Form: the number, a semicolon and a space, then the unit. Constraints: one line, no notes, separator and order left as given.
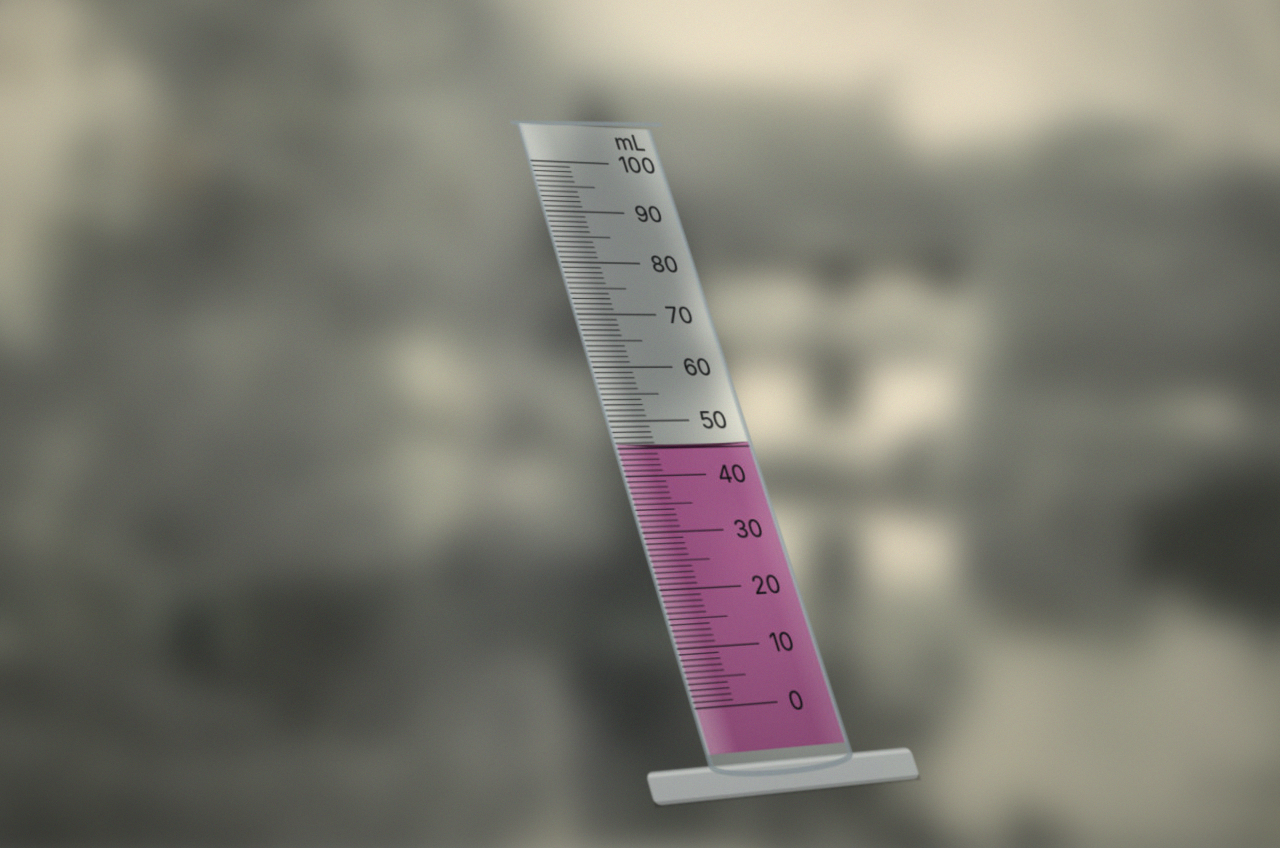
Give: 45; mL
